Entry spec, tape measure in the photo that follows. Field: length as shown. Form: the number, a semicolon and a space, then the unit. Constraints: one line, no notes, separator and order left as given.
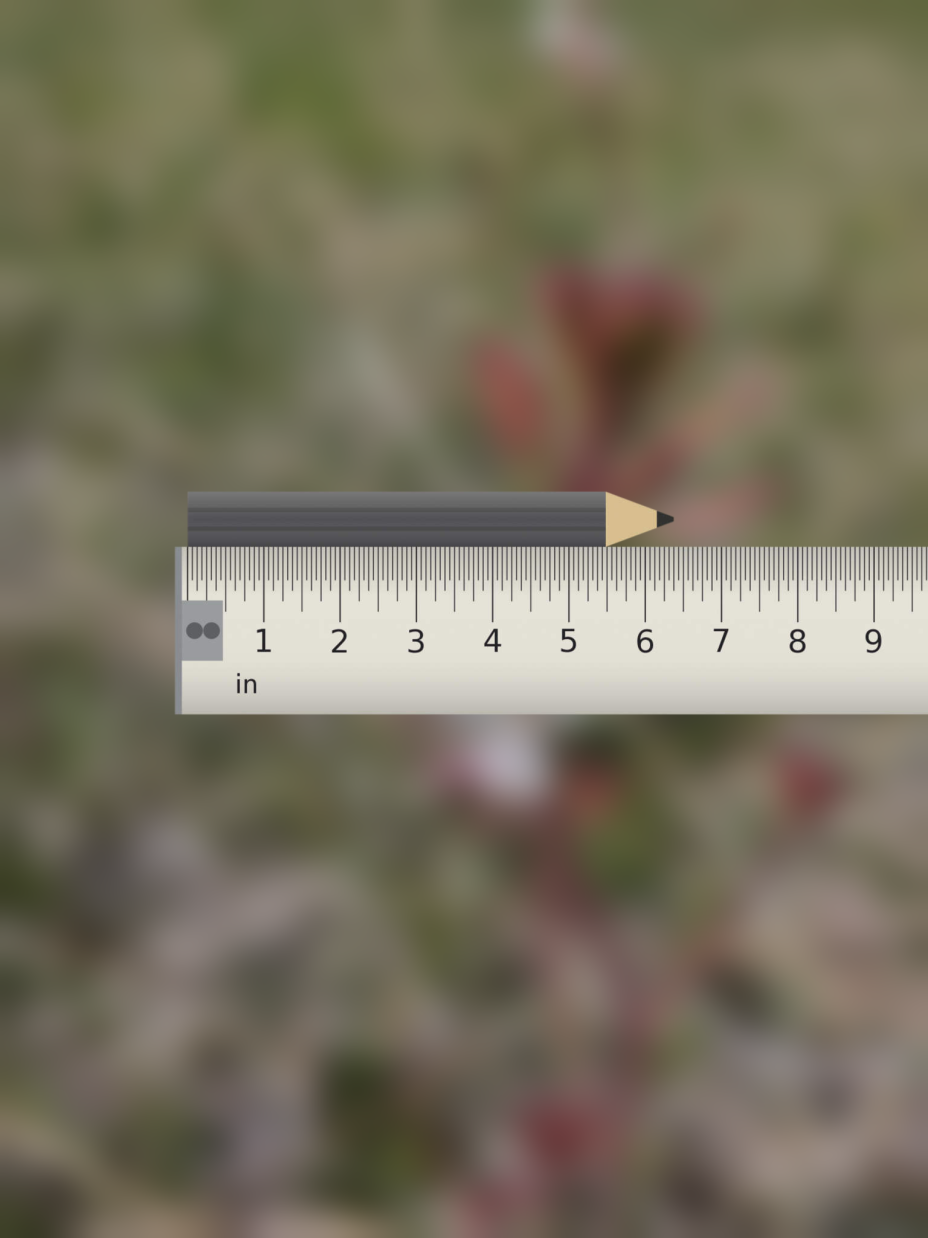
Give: 6.375; in
